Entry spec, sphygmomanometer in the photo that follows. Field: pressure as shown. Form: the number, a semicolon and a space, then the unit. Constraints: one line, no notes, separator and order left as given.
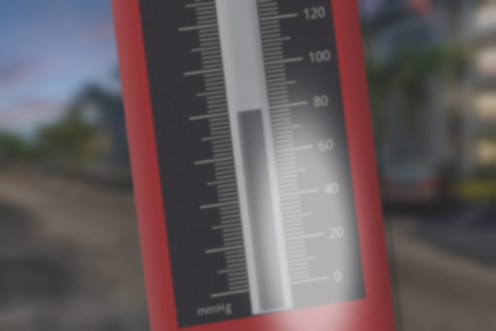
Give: 80; mmHg
